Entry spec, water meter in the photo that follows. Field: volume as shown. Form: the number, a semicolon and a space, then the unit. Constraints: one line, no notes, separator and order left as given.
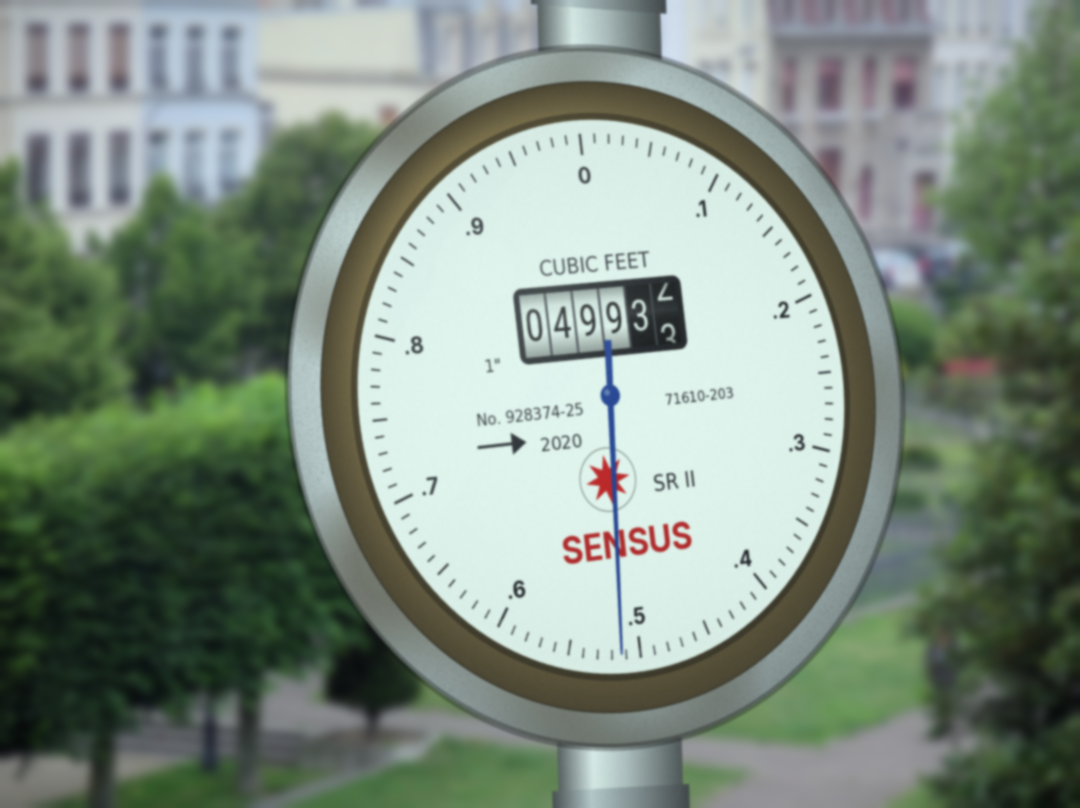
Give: 49932.51; ft³
